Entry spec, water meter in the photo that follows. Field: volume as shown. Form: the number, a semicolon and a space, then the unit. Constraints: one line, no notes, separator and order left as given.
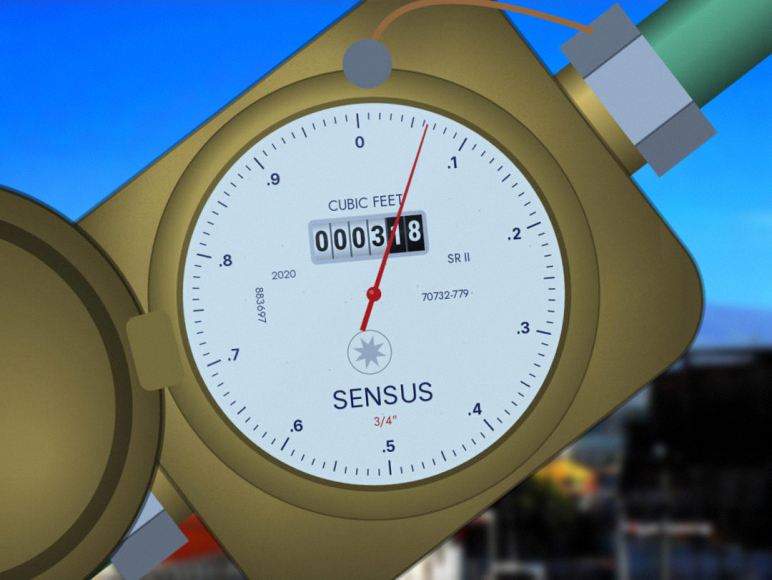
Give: 318.06; ft³
